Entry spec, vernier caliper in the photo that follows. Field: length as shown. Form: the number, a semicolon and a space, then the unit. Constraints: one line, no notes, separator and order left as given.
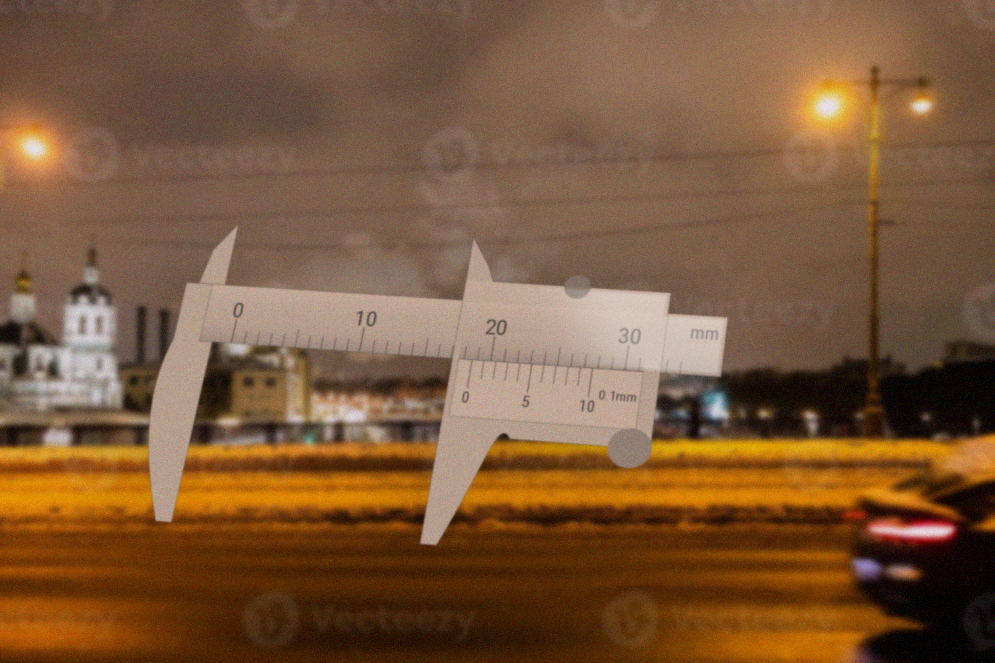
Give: 18.6; mm
